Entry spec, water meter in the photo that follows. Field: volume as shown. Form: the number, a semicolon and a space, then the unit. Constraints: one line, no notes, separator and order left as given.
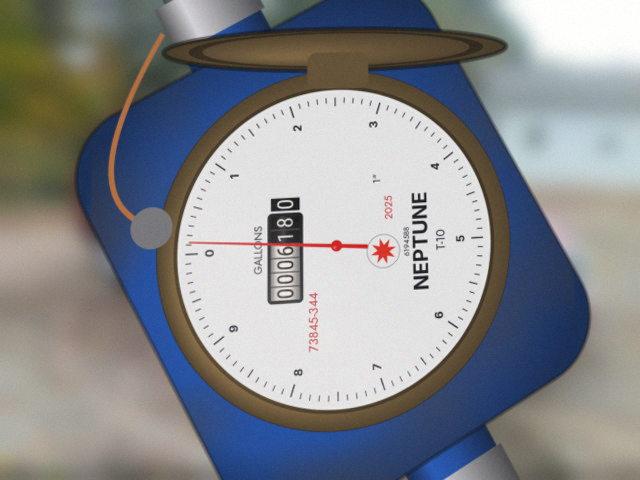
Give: 6180.1; gal
